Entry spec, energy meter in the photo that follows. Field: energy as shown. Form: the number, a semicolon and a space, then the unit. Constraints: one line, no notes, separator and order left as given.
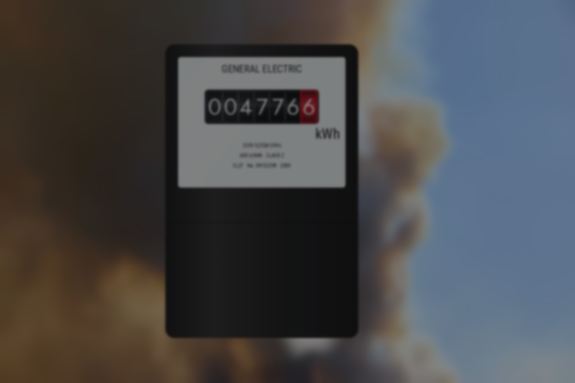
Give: 4776.6; kWh
